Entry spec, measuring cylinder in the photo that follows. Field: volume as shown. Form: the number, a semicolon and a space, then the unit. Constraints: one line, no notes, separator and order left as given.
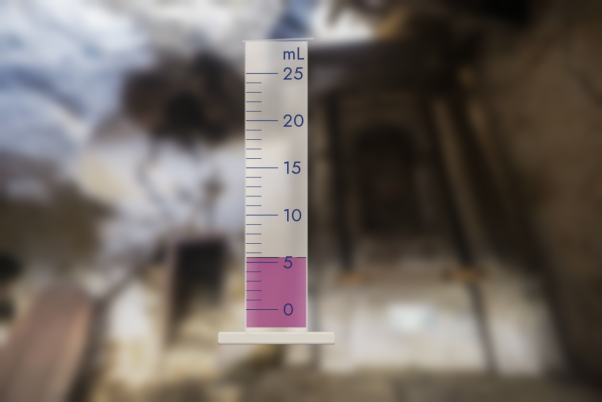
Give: 5.5; mL
